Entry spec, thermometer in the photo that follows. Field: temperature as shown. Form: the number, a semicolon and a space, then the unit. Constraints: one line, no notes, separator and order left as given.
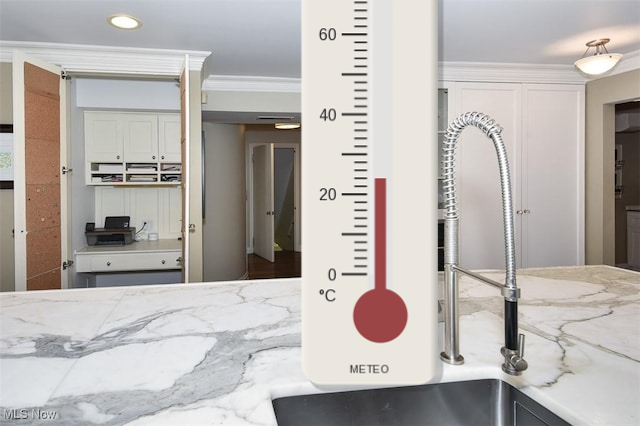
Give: 24; °C
